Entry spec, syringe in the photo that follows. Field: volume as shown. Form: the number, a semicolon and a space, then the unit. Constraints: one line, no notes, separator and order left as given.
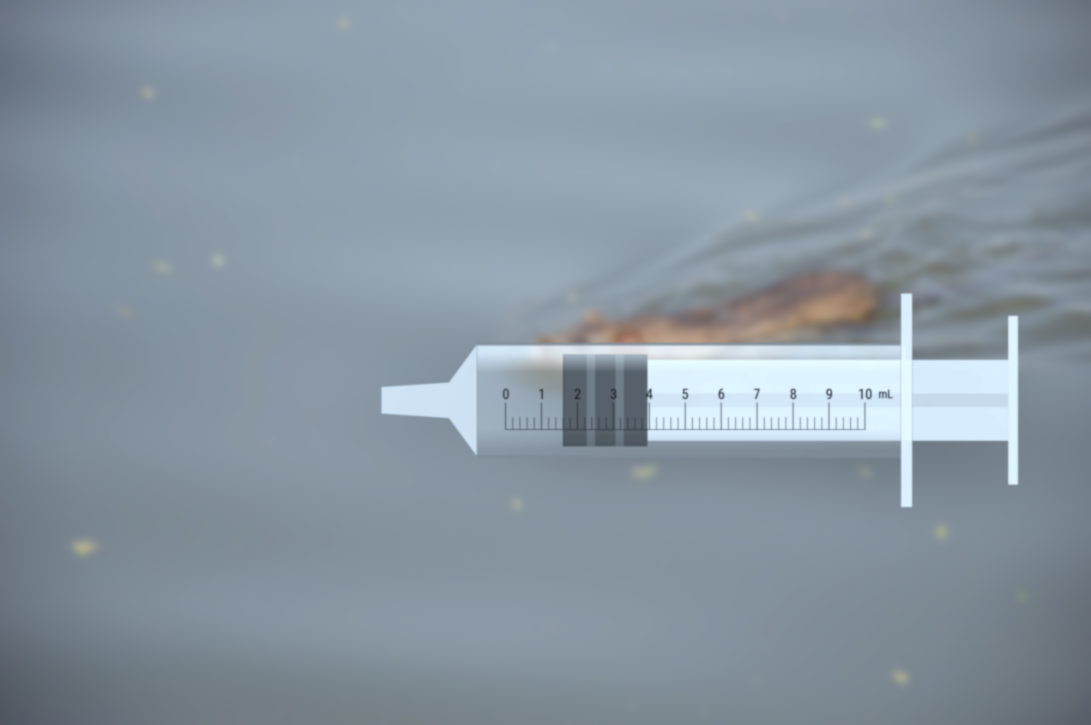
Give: 1.6; mL
